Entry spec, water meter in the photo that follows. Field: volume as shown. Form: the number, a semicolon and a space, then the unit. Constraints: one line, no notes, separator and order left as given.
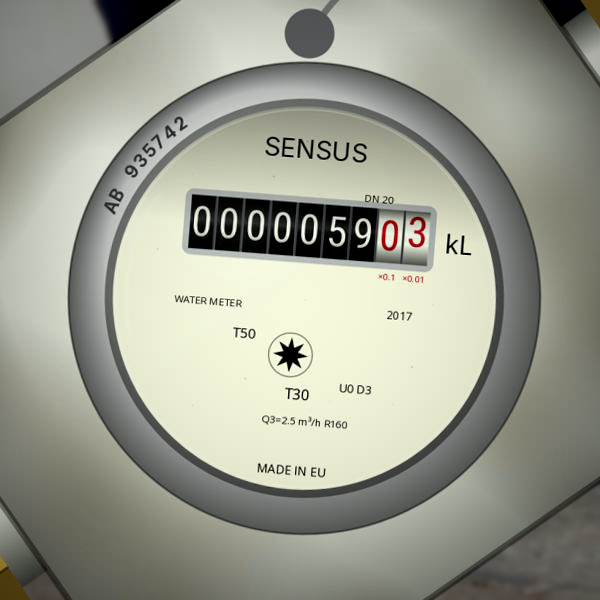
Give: 59.03; kL
